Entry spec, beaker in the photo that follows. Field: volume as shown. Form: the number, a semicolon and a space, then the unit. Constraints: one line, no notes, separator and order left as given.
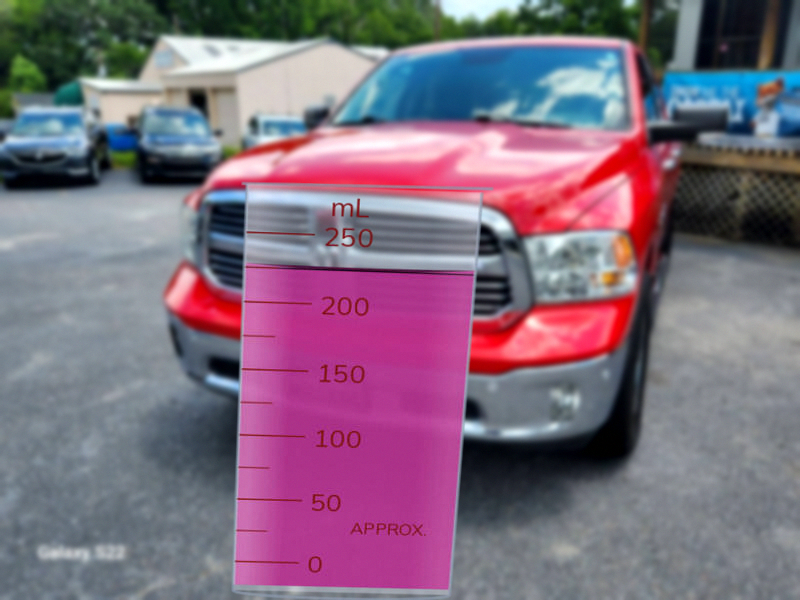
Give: 225; mL
